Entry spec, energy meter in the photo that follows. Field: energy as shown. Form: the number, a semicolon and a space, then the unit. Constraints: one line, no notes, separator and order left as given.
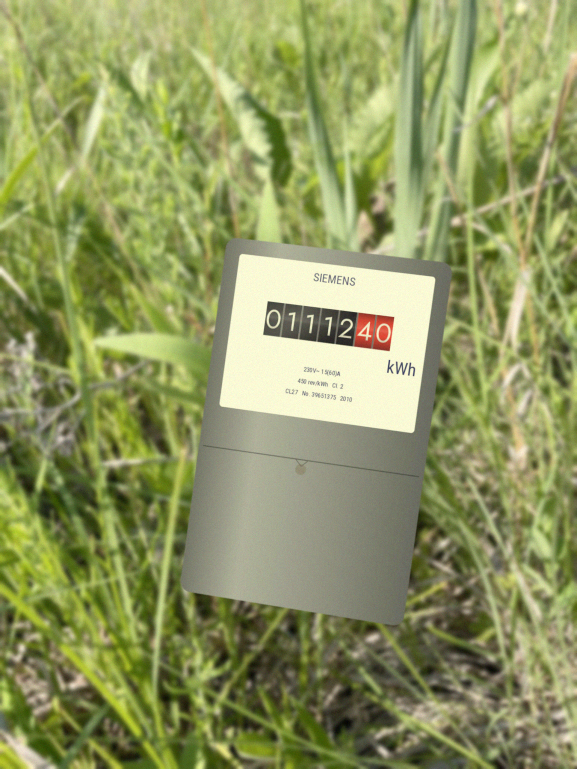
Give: 1112.40; kWh
